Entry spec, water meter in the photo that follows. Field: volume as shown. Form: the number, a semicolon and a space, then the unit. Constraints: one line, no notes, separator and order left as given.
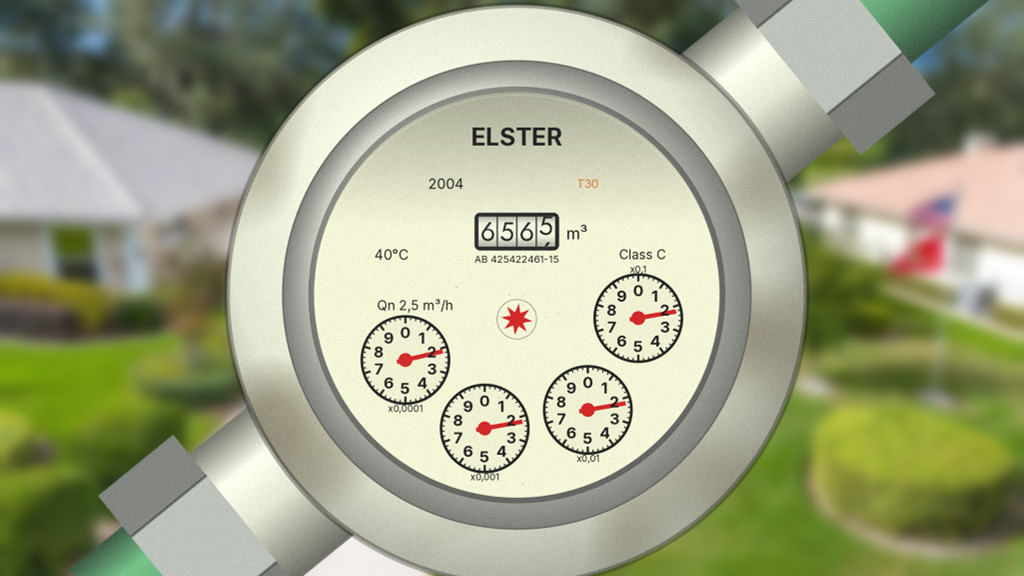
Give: 6565.2222; m³
